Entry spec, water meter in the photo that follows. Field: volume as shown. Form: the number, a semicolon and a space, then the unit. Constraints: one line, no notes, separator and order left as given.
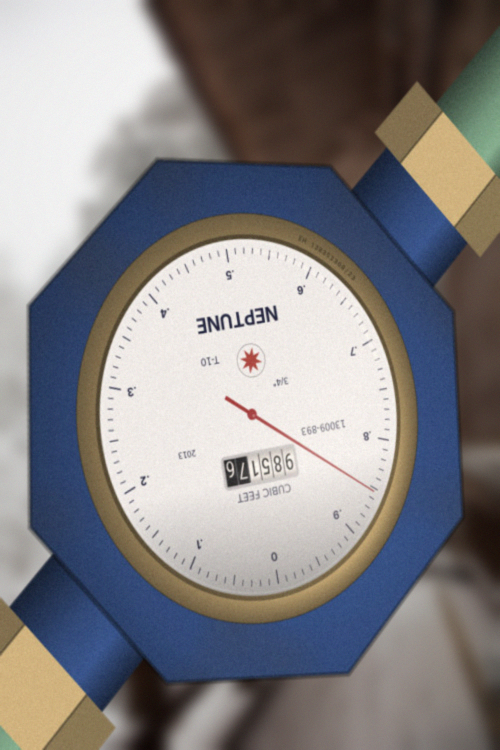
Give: 985175.85; ft³
